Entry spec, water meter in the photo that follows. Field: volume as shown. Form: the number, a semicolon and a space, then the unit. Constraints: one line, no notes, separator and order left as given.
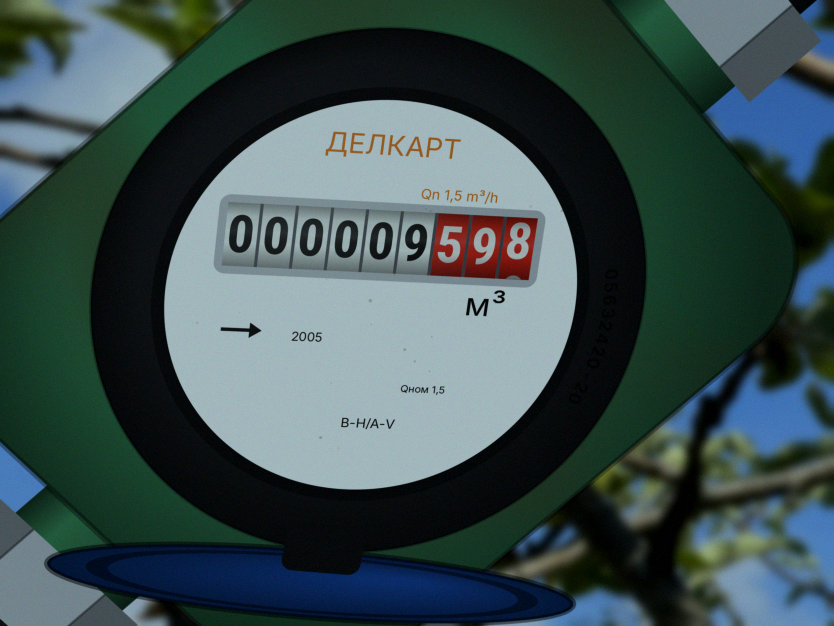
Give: 9.598; m³
